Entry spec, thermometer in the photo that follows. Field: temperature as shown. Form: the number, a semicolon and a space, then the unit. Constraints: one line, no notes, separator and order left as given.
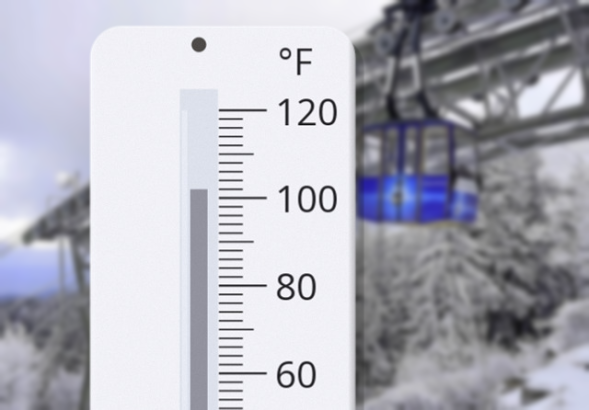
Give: 102; °F
